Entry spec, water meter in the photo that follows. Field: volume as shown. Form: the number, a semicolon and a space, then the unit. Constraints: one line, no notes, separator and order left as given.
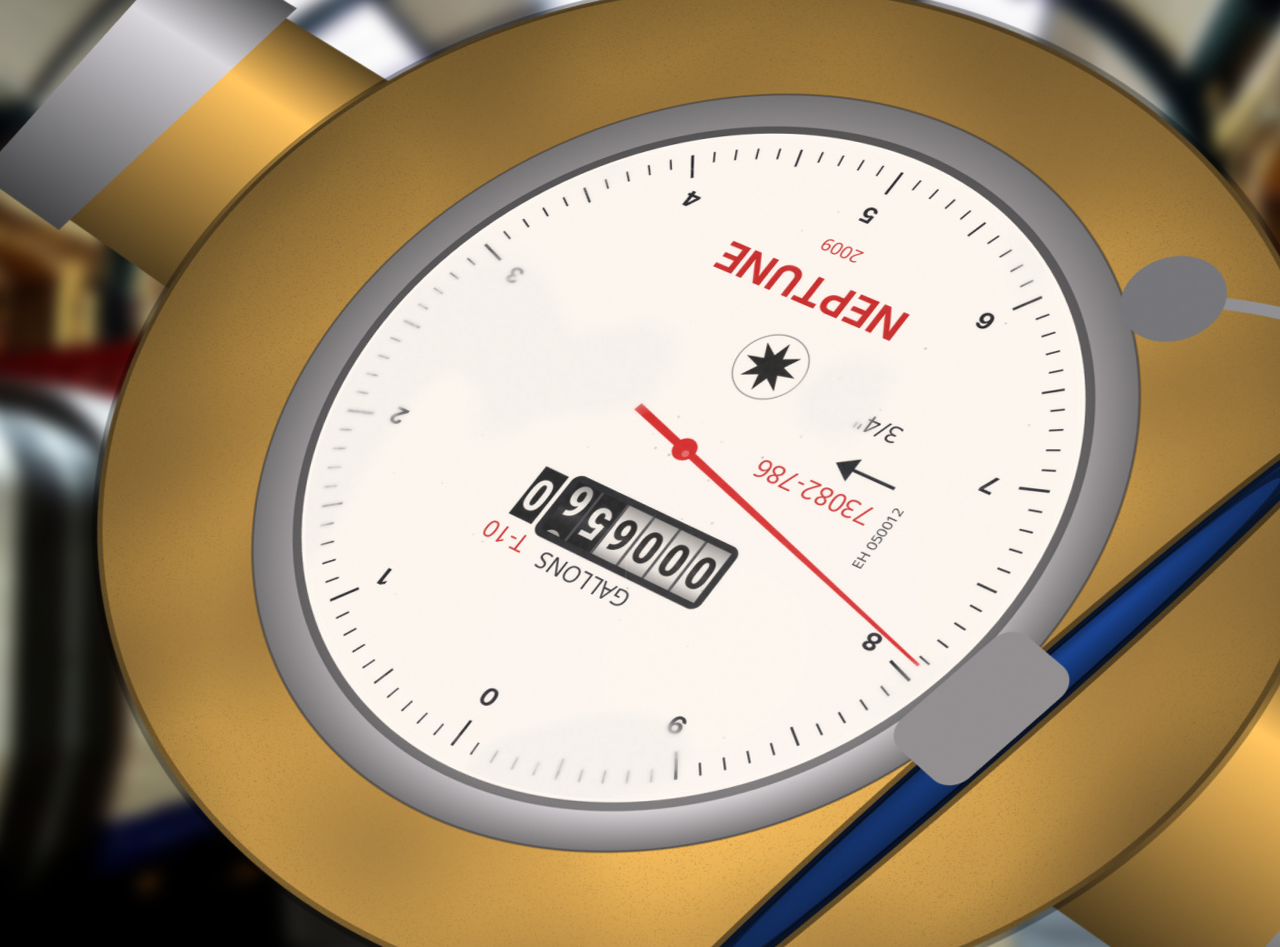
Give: 6557.9; gal
